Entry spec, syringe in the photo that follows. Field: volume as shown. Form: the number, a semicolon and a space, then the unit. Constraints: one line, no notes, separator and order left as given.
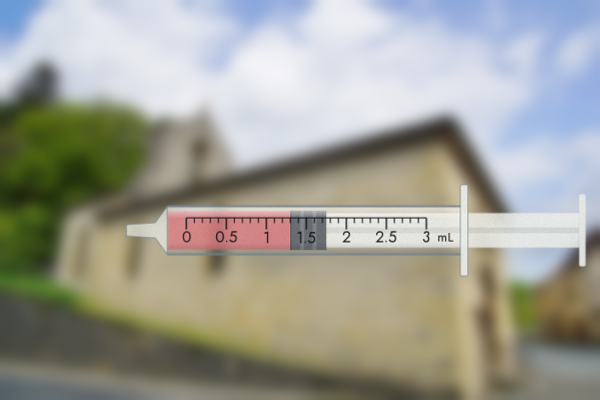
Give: 1.3; mL
